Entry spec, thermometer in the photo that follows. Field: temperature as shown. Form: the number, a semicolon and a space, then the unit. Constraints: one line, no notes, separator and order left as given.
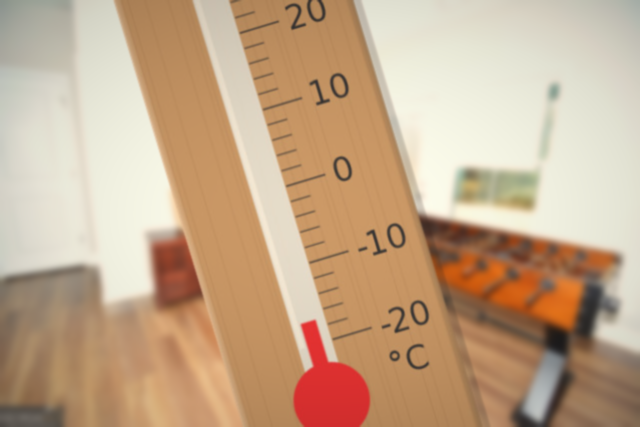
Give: -17; °C
